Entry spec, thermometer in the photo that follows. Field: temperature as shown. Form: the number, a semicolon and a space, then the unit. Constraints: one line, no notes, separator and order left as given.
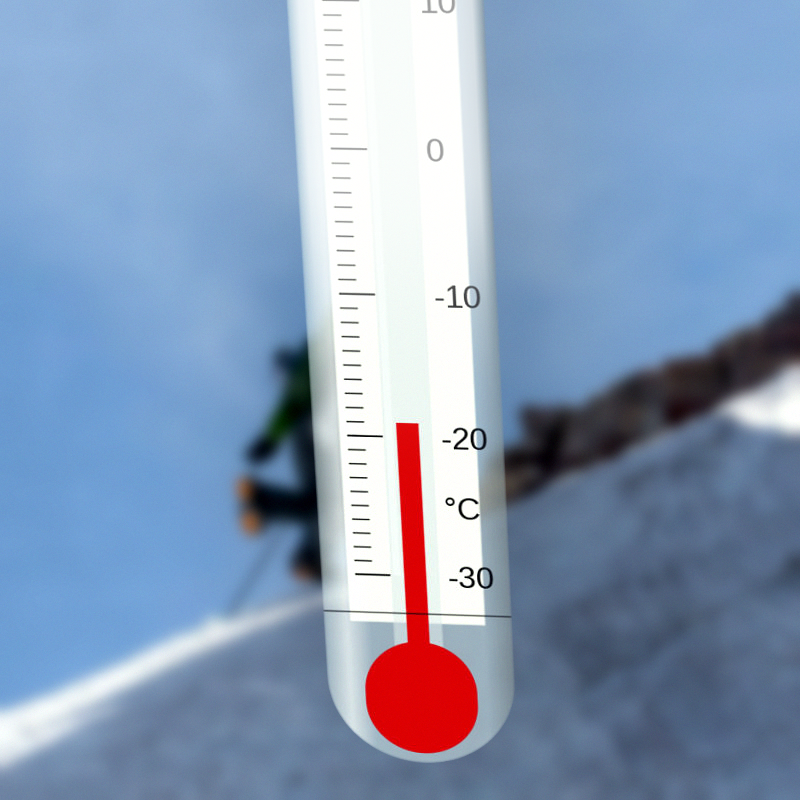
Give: -19; °C
